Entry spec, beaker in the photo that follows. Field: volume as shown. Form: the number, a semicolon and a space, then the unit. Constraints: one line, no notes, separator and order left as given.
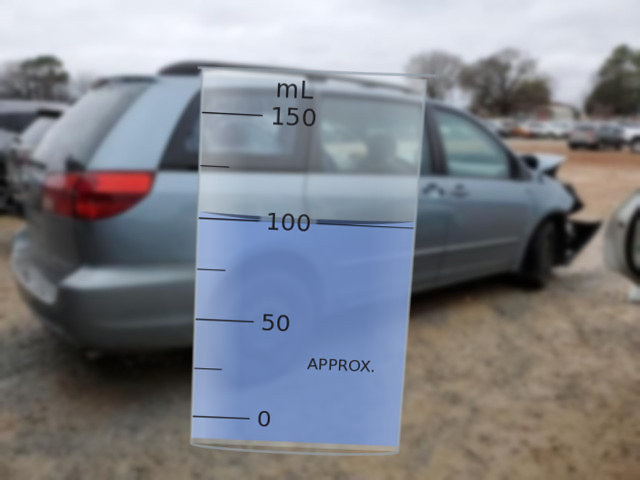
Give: 100; mL
